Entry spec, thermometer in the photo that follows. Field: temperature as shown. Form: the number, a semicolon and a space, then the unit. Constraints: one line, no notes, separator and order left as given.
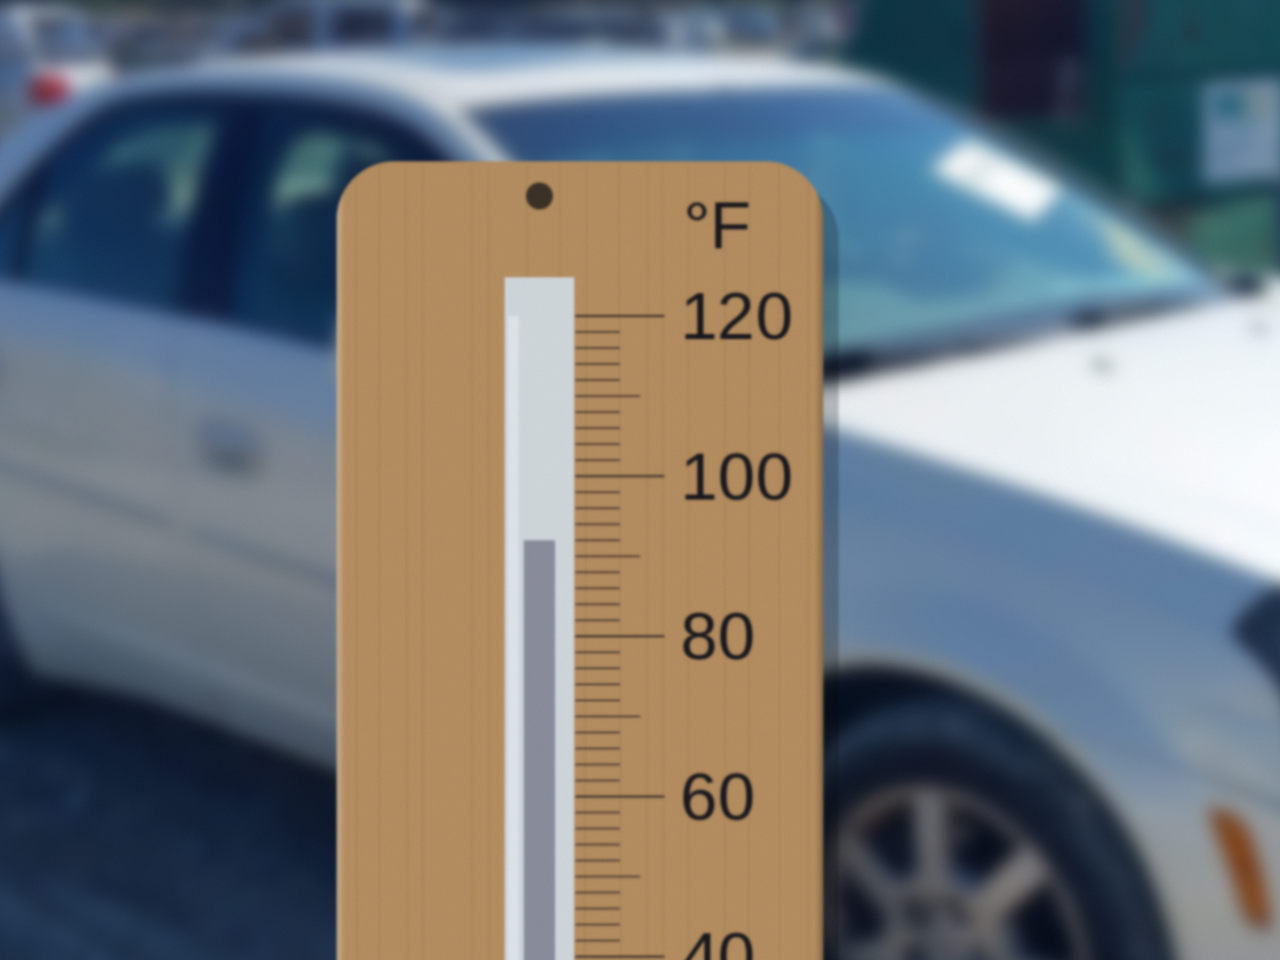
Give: 92; °F
